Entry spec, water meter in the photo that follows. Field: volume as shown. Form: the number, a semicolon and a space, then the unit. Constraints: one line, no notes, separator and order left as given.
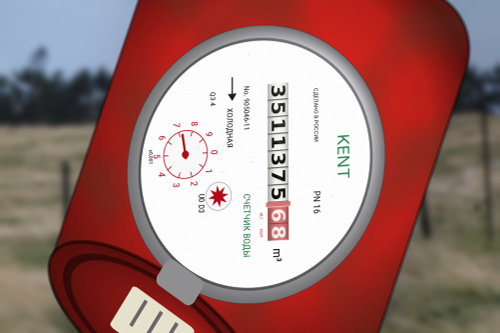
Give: 3511375.687; m³
